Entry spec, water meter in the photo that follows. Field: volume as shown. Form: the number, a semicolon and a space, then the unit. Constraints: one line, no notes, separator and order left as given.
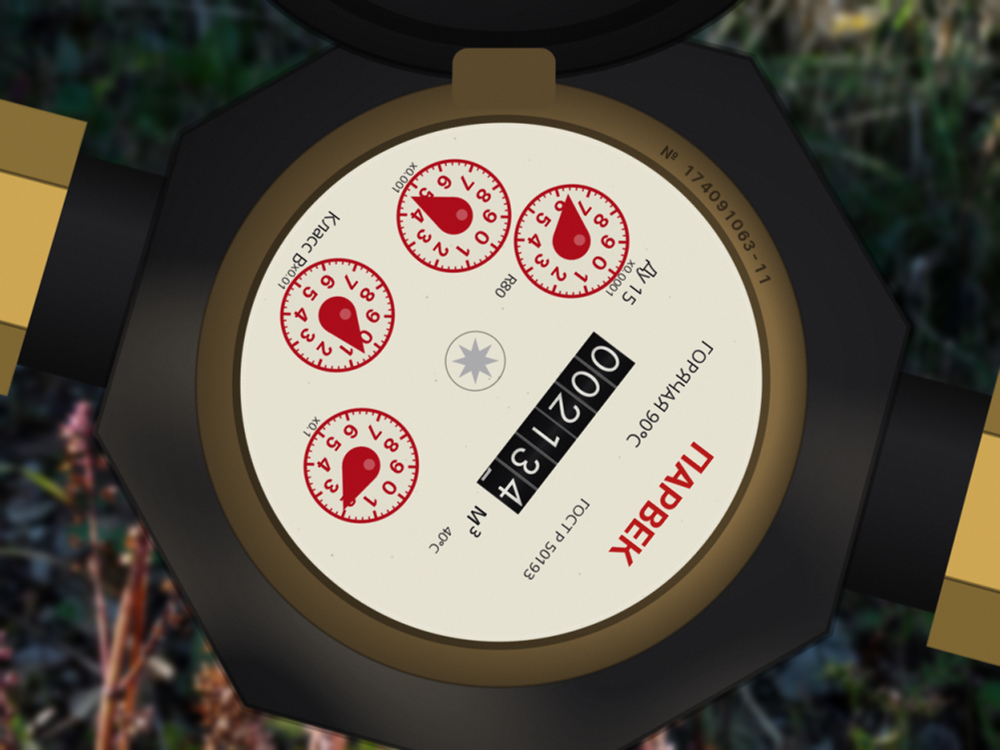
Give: 2134.2046; m³
